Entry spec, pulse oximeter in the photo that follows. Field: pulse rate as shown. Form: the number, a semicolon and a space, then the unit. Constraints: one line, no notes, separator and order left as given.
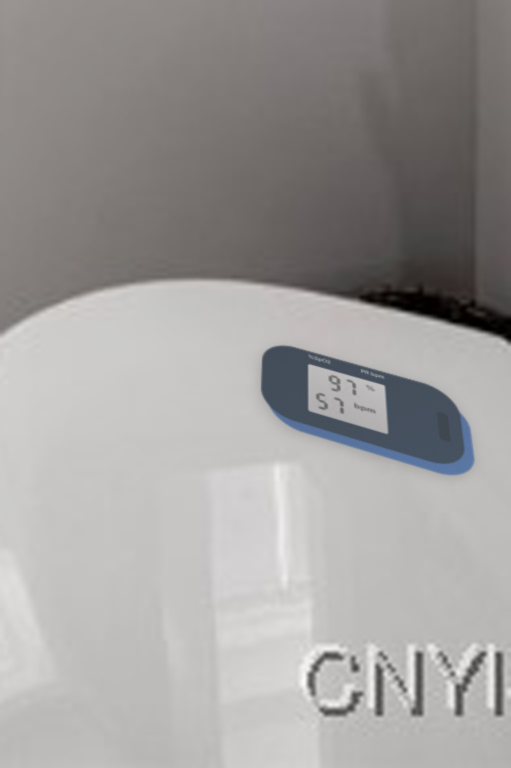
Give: 57; bpm
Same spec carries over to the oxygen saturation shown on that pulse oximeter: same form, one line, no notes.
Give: 97; %
